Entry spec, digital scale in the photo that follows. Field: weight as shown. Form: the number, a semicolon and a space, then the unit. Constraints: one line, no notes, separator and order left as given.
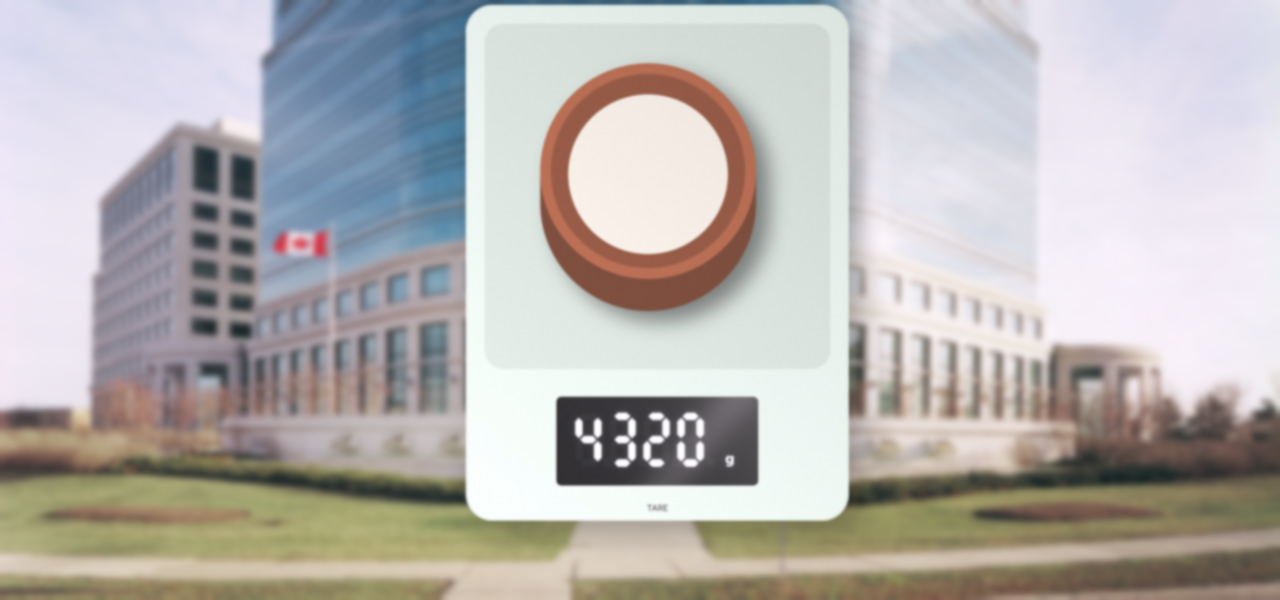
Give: 4320; g
